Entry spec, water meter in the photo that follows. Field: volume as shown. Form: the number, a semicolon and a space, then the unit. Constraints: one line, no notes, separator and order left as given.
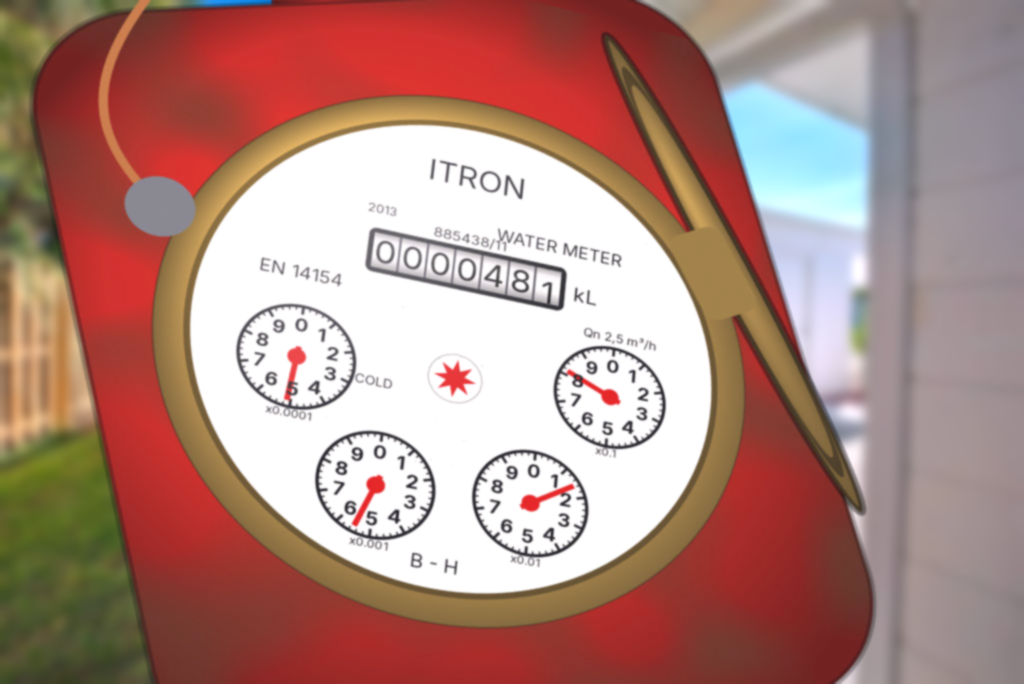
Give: 480.8155; kL
